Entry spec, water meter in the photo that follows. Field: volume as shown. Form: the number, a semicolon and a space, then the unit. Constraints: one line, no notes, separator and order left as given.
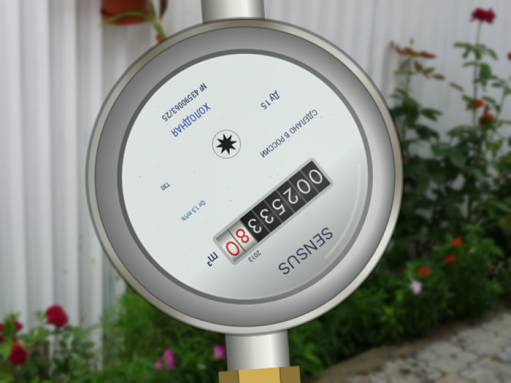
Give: 2533.80; m³
